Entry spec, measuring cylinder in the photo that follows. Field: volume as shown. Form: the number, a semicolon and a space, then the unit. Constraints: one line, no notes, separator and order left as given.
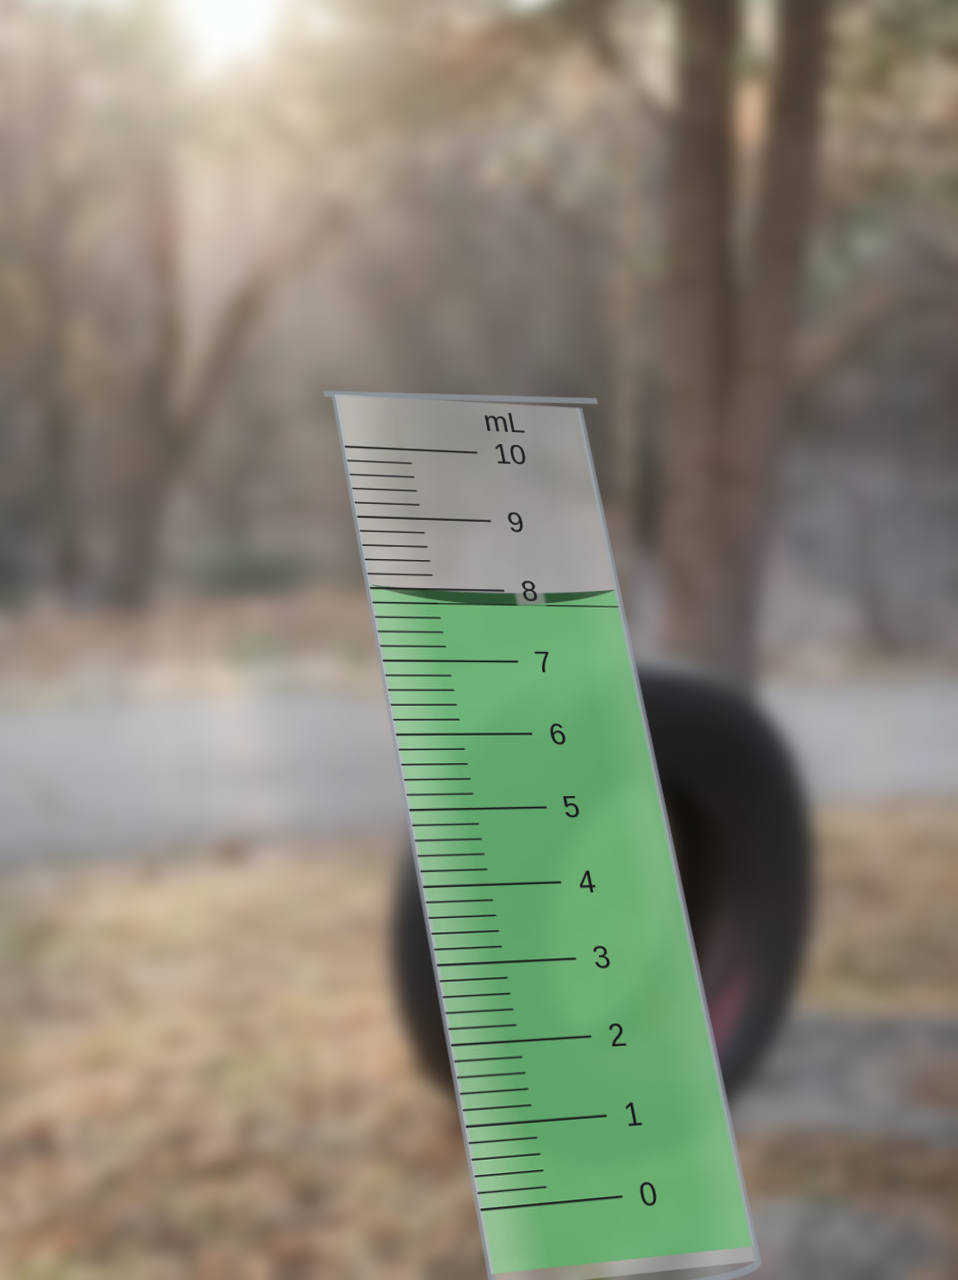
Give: 7.8; mL
